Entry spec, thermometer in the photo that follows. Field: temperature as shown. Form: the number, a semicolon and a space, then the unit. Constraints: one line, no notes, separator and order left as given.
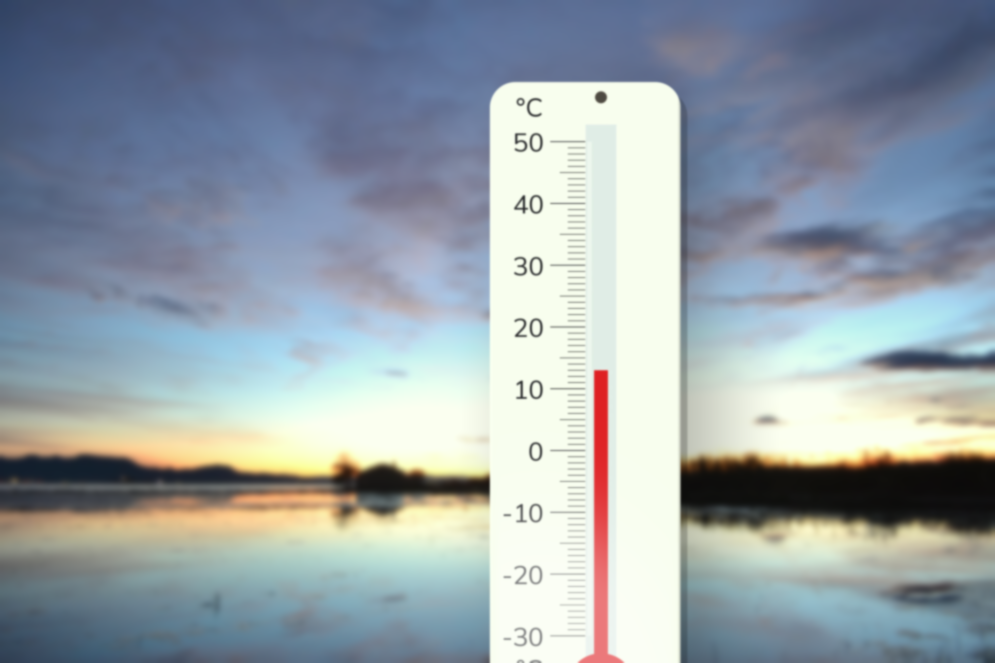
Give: 13; °C
